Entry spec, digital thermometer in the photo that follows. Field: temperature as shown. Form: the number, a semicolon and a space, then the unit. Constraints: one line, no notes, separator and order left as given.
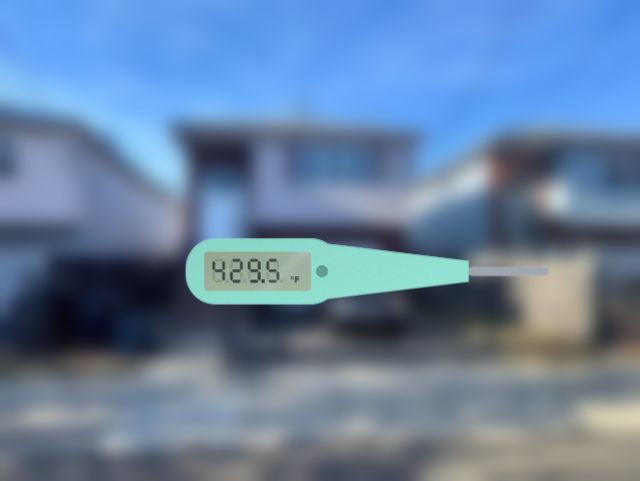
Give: 429.5; °F
